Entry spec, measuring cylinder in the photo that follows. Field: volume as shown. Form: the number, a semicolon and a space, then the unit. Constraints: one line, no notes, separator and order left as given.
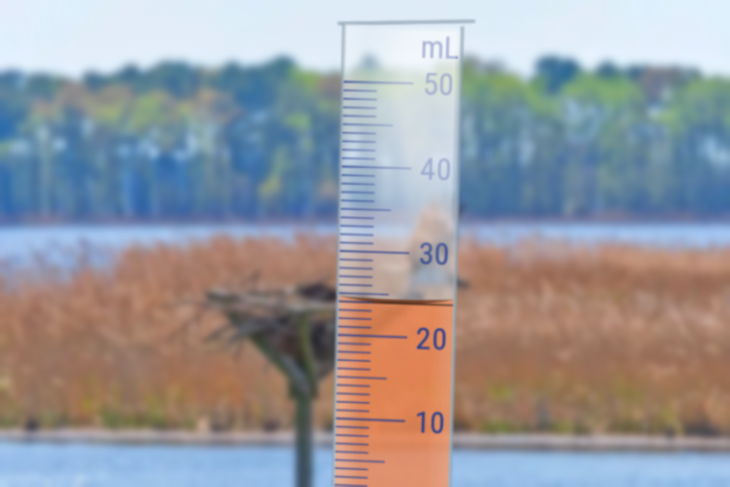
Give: 24; mL
